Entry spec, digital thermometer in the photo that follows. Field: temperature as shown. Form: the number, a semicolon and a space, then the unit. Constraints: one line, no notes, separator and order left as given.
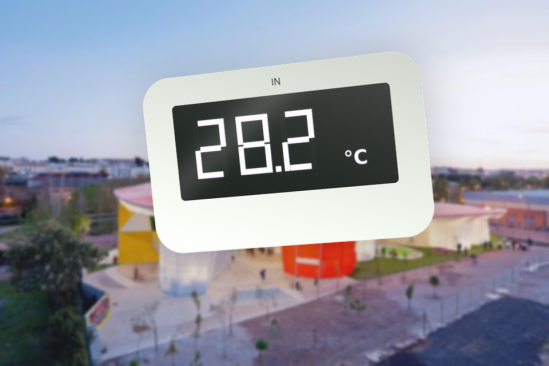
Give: 28.2; °C
